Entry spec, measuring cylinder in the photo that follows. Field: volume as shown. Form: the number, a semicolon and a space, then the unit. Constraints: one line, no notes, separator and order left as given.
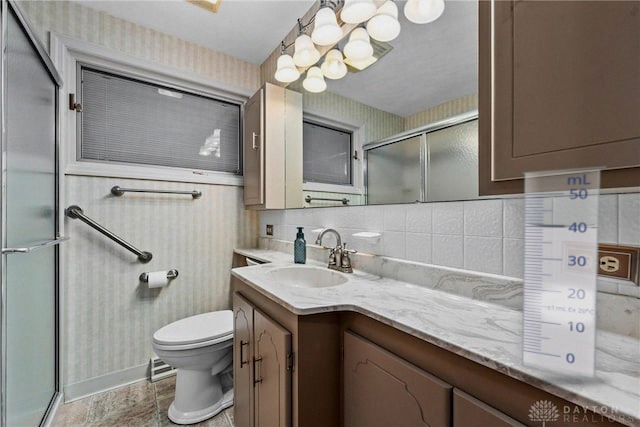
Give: 40; mL
